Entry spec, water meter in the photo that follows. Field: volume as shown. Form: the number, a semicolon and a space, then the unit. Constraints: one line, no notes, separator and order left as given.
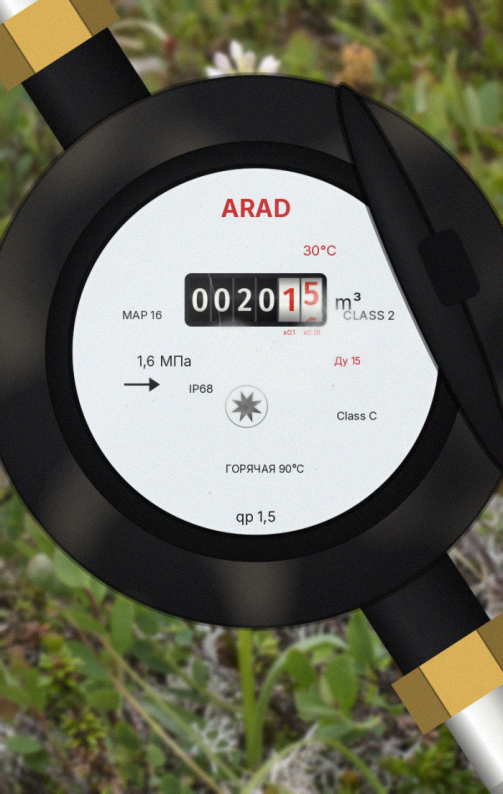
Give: 20.15; m³
